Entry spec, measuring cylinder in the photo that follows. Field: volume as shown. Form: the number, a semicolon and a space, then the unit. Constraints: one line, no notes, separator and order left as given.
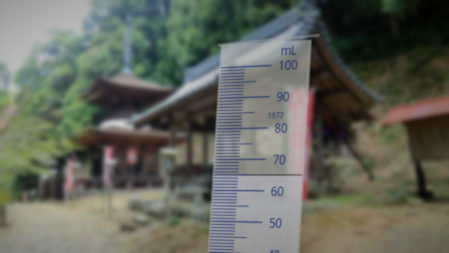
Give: 65; mL
